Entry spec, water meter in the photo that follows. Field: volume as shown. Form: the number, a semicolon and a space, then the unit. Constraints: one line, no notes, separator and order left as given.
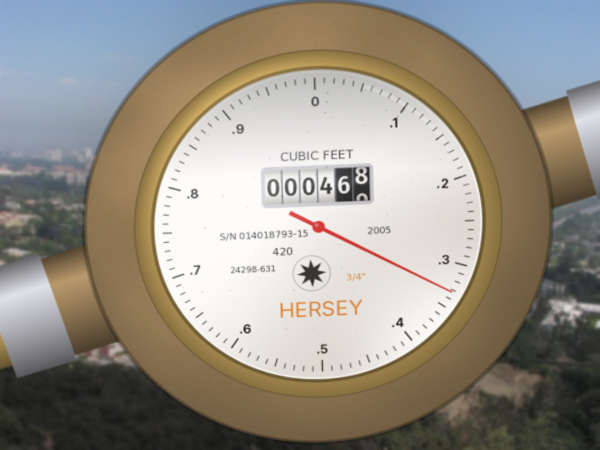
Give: 468.33; ft³
